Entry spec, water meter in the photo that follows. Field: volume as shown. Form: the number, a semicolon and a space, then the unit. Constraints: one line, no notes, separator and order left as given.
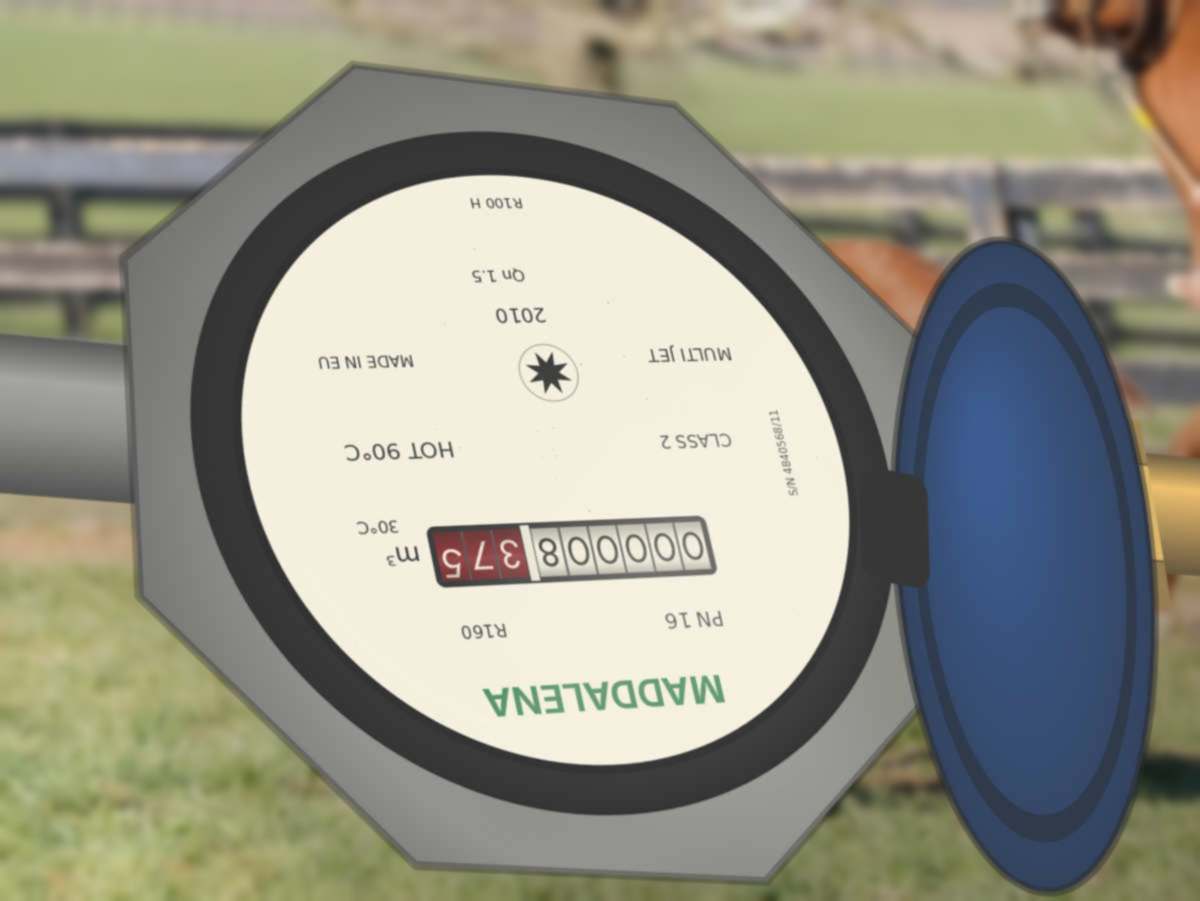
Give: 8.375; m³
